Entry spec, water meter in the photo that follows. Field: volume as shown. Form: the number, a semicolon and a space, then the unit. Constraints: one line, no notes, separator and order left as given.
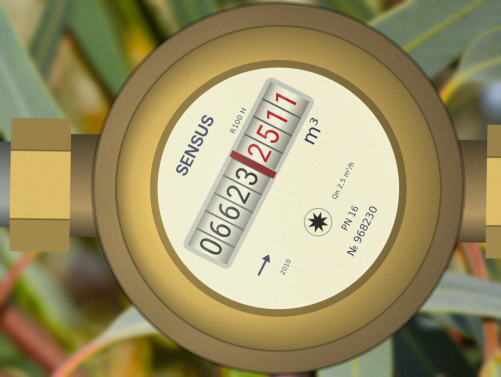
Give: 6623.2511; m³
